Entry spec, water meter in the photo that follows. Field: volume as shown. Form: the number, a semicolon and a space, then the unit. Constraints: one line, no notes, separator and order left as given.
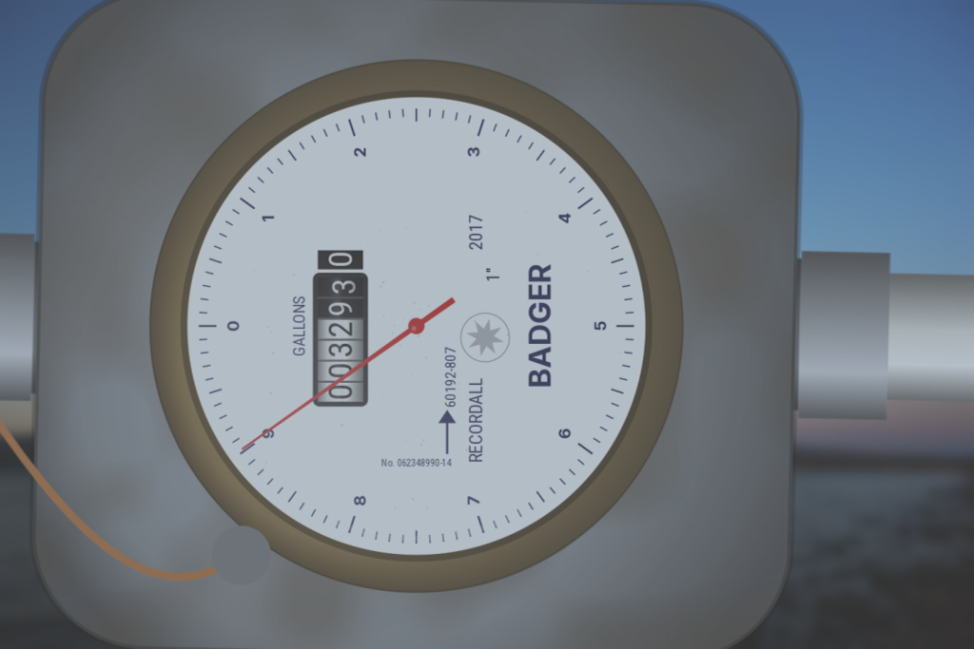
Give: 32929.0; gal
